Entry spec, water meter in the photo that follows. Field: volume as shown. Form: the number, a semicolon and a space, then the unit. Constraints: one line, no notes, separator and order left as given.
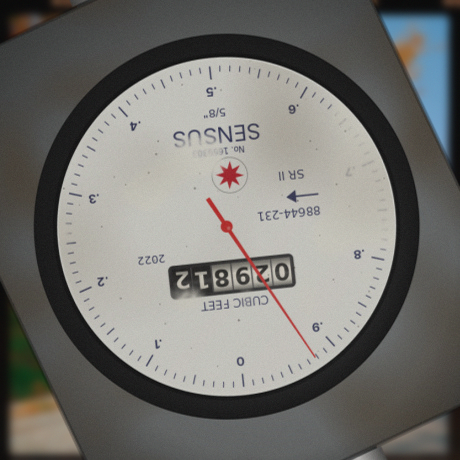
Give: 29811.92; ft³
